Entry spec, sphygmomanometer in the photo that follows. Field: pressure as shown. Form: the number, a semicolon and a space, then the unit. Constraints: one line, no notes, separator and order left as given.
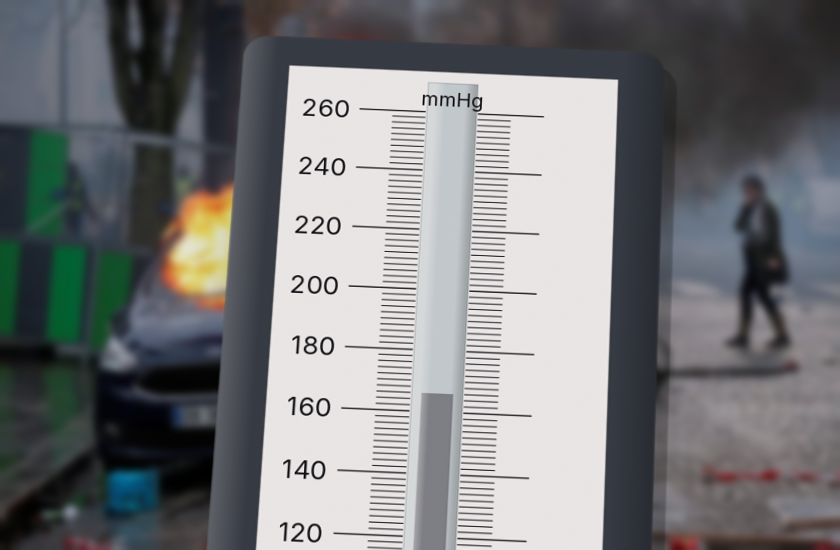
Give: 166; mmHg
